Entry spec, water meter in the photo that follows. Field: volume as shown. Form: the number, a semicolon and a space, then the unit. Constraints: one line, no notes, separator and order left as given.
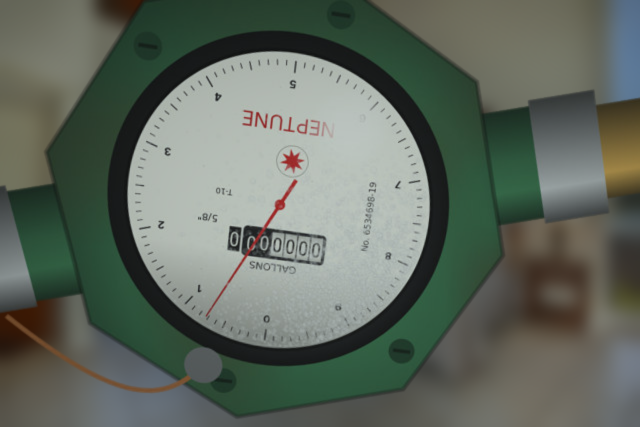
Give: 0.7; gal
